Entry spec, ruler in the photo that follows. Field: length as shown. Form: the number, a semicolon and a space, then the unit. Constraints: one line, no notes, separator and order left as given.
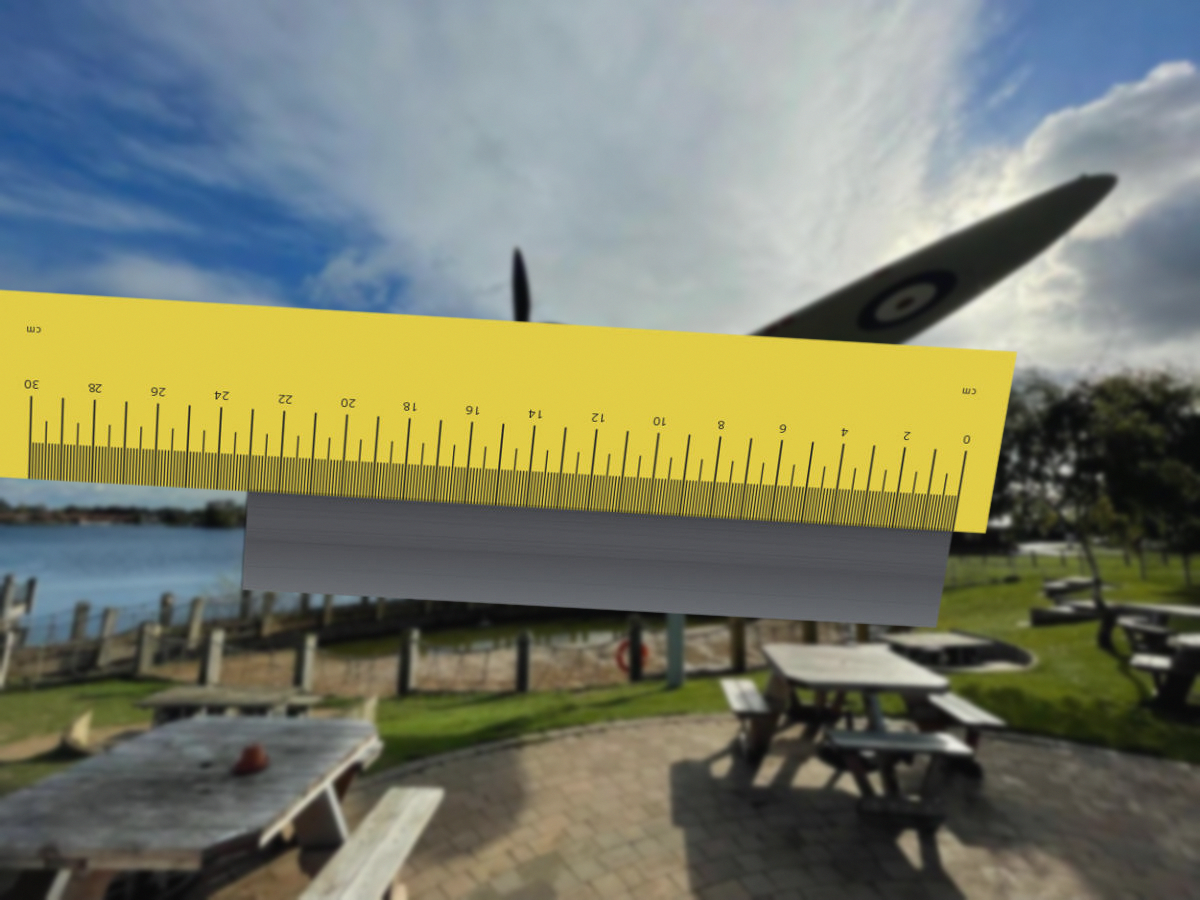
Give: 23; cm
